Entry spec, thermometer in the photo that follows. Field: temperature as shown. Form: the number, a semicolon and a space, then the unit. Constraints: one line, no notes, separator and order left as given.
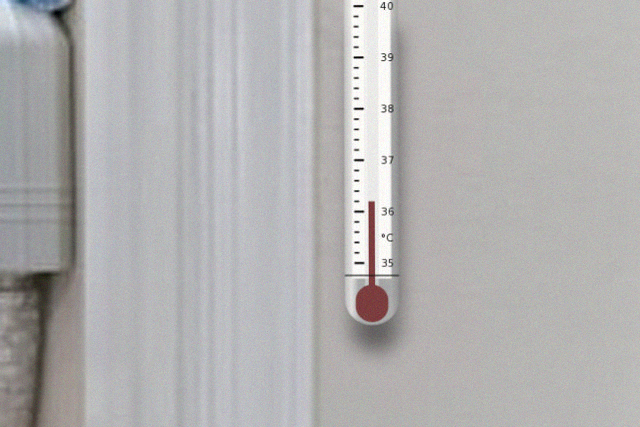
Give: 36.2; °C
